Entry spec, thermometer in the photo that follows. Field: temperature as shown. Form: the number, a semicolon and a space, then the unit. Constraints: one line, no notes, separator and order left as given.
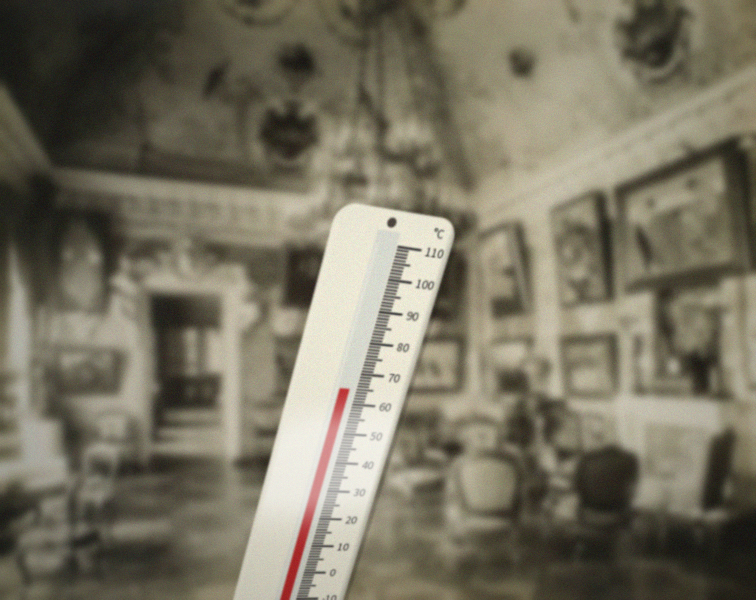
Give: 65; °C
